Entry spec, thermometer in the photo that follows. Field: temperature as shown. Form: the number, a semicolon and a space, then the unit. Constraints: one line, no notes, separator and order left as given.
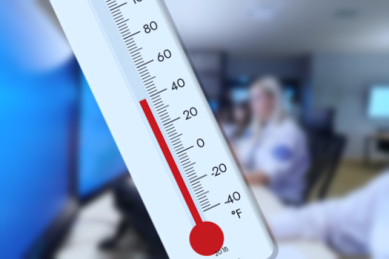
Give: 40; °F
